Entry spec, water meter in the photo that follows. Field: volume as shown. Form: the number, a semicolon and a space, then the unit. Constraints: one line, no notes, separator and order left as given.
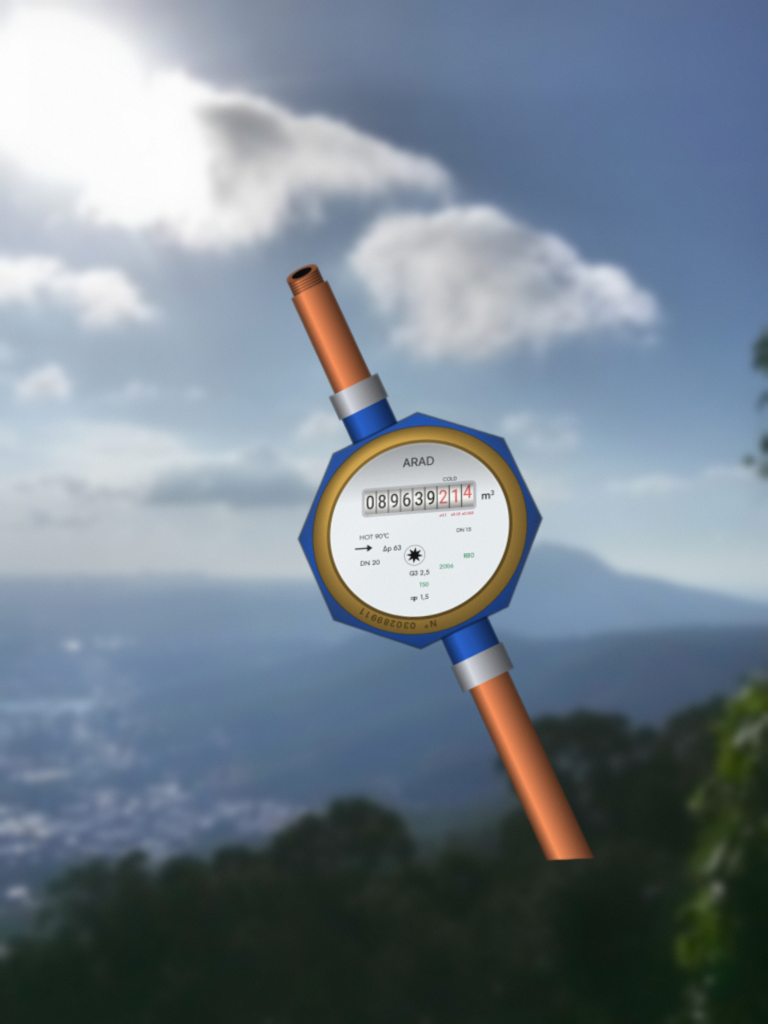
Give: 89639.214; m³
